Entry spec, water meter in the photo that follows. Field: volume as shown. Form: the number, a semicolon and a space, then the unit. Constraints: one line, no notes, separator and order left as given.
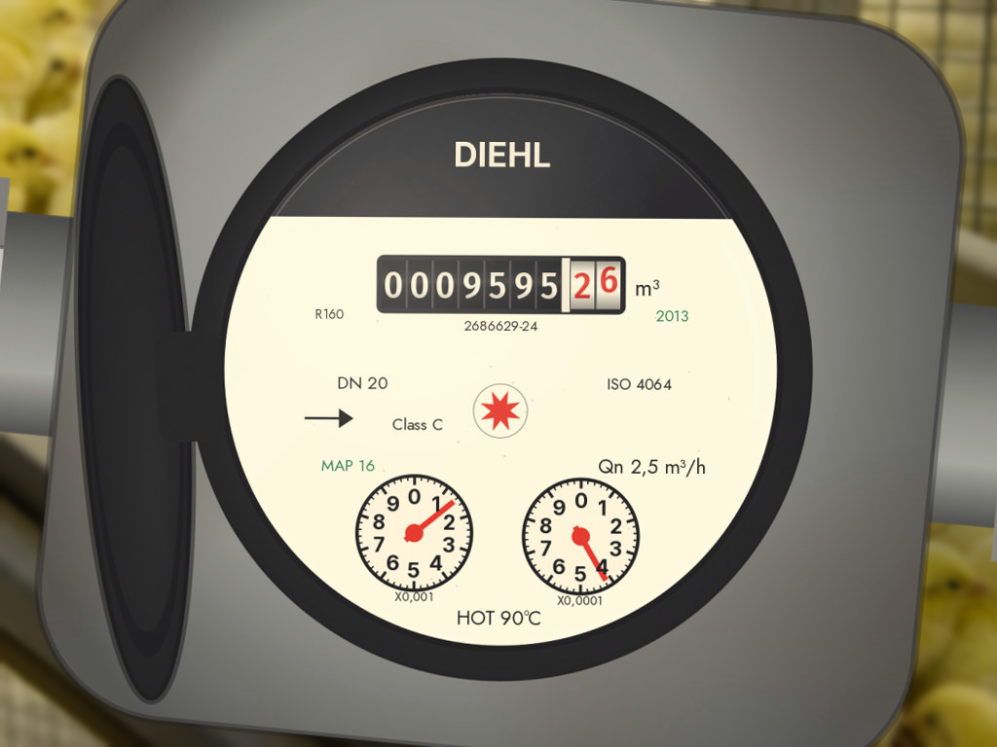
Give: 9595.2614; m³
